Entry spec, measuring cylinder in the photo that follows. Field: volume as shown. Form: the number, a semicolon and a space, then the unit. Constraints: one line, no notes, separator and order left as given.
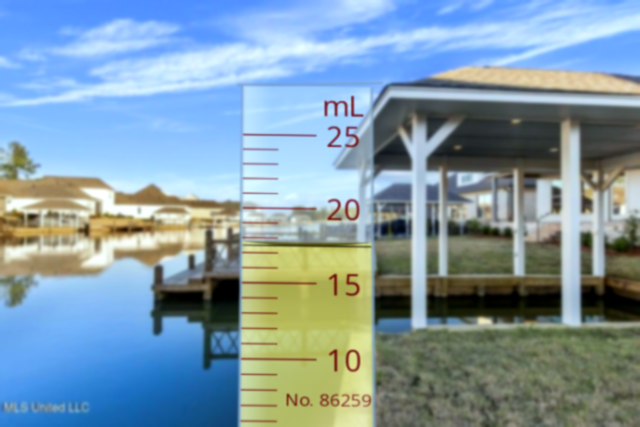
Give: 17.5; mL
